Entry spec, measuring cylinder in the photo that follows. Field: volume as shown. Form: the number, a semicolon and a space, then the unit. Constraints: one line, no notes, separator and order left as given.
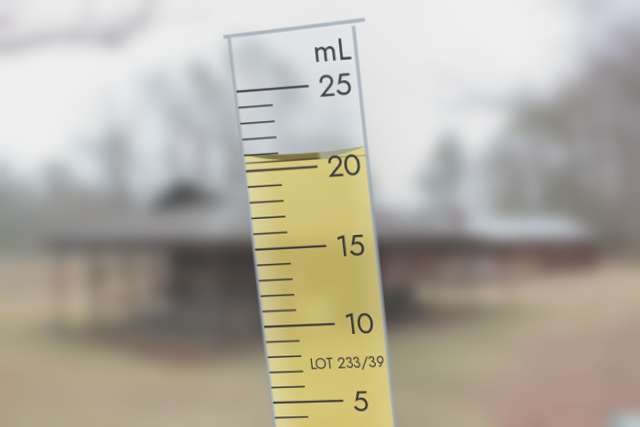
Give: 20.5; mL
